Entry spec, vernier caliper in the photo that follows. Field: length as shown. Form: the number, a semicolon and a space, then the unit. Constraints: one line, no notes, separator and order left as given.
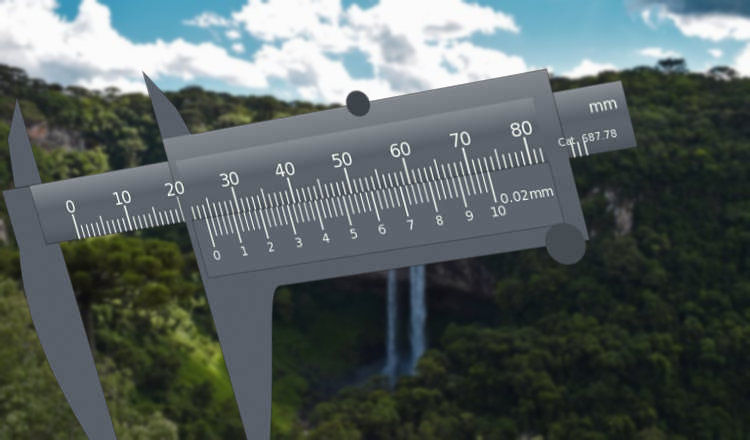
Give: 24.0; mm
